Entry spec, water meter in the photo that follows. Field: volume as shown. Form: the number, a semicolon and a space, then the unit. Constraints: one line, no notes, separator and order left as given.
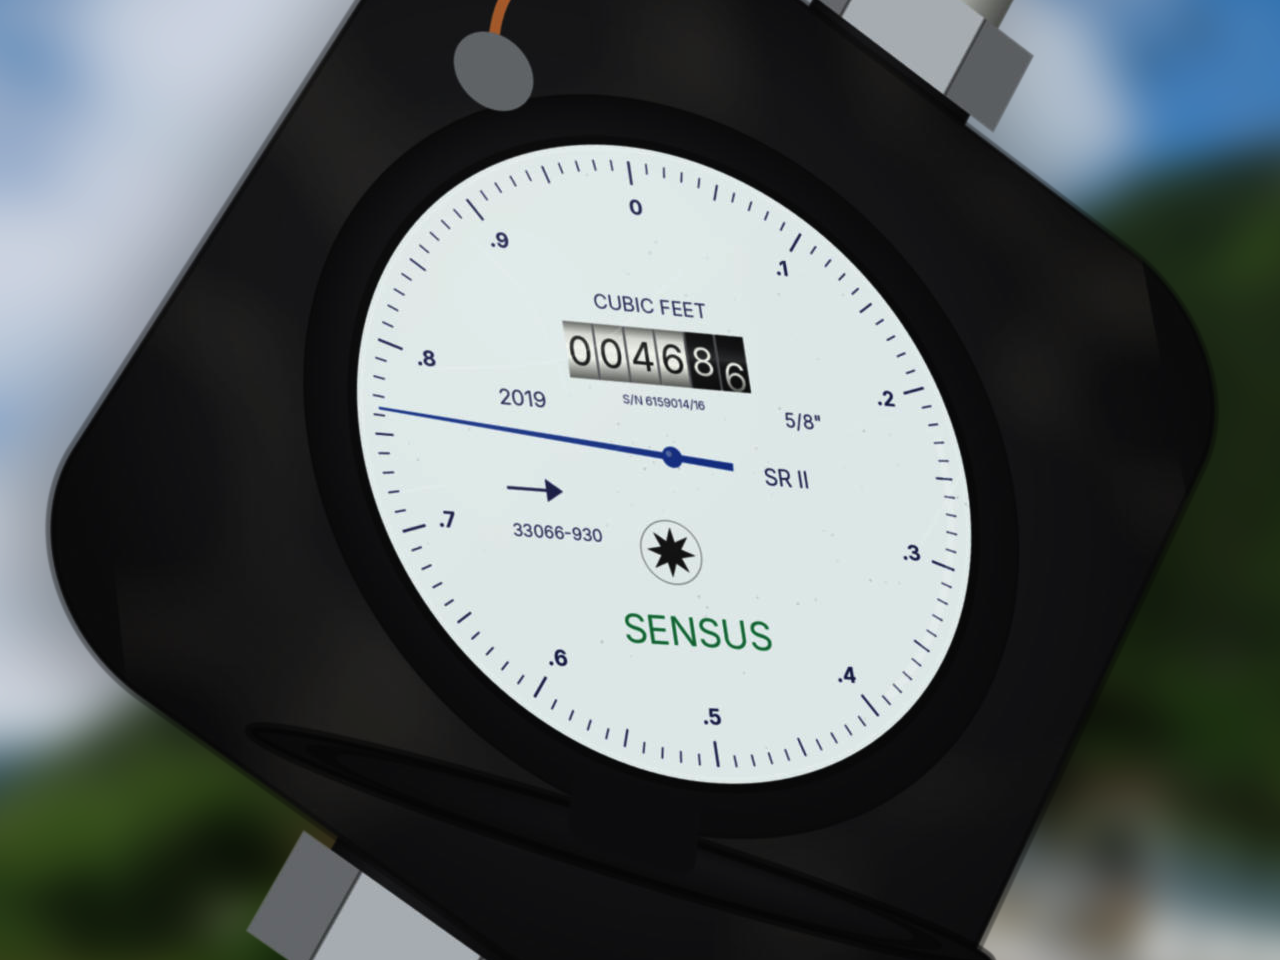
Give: 4685.76; ft³
